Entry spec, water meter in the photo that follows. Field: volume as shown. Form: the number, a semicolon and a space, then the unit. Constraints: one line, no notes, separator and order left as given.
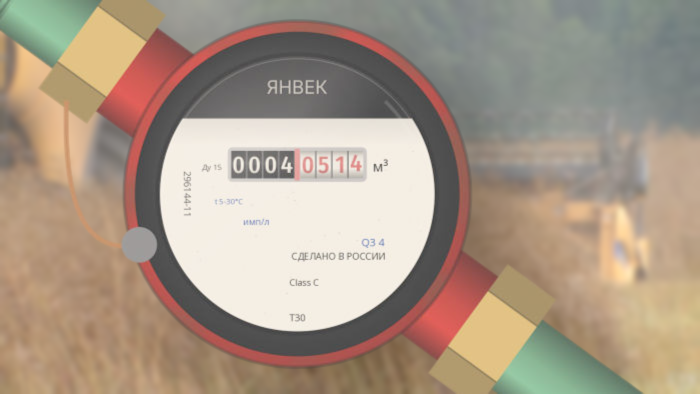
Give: 4.0514; m³
